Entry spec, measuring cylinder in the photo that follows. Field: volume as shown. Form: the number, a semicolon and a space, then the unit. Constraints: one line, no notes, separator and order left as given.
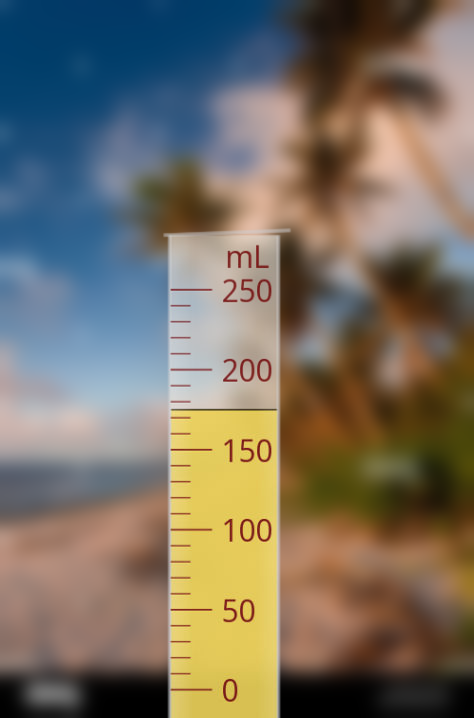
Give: 175; mL
